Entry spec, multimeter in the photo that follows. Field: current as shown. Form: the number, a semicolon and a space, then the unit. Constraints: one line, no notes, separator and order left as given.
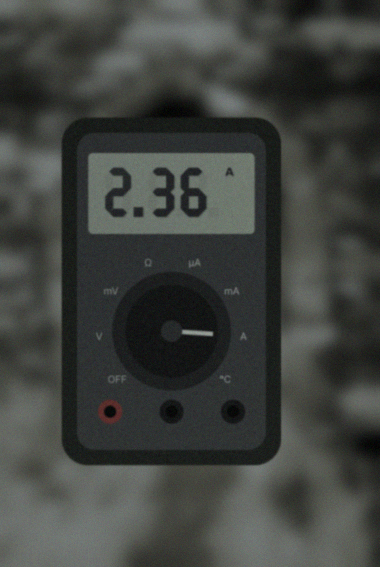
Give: 2.36; A
